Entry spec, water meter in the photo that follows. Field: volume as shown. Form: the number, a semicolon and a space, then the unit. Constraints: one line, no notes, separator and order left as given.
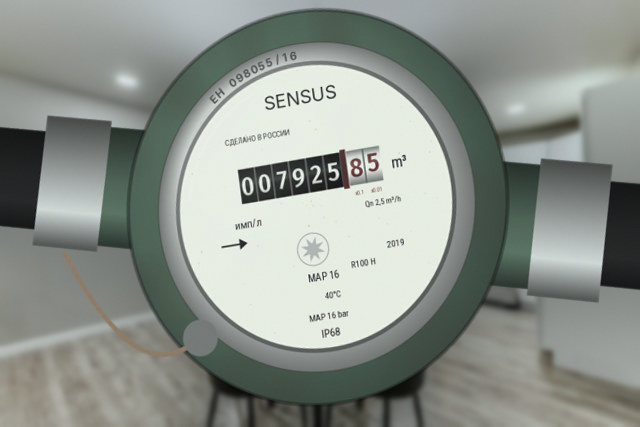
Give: 7925.85; m³
